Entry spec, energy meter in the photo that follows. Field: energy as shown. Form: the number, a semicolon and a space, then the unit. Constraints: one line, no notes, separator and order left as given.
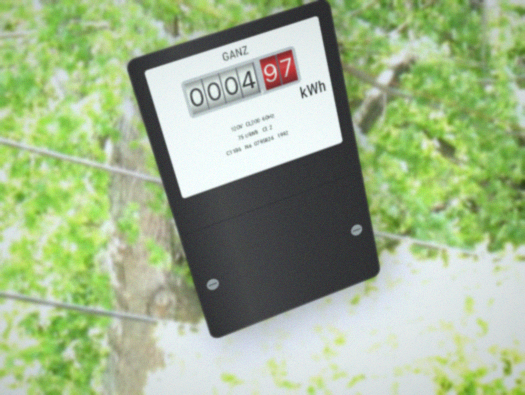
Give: 4.97; kWh
